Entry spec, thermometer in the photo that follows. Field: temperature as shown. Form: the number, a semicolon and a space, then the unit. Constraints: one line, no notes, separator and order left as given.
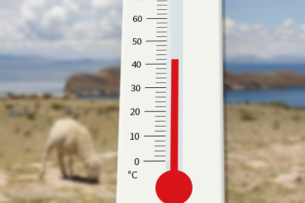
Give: 42; °C
